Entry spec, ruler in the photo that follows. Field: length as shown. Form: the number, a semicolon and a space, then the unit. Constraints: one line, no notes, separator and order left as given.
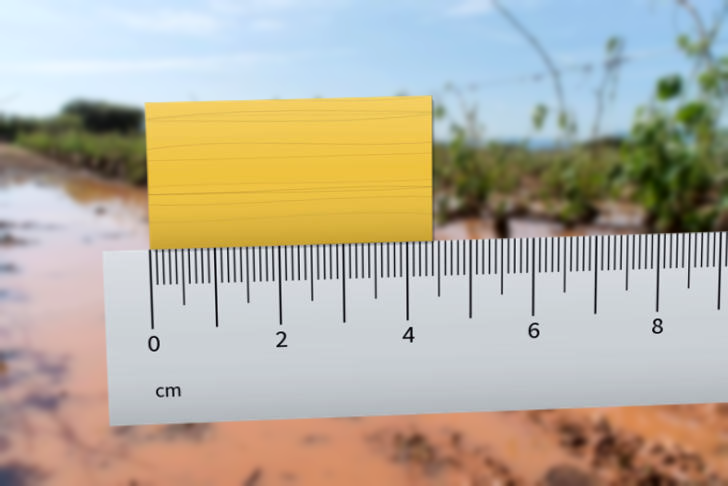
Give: 4.4; cm
